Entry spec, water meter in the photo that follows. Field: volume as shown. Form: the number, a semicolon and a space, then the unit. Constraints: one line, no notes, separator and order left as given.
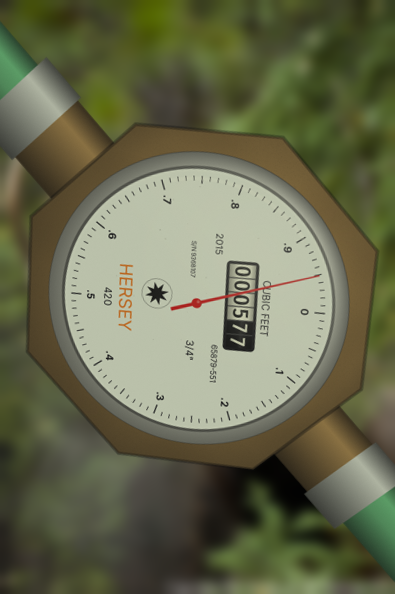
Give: 576.95; ft³
